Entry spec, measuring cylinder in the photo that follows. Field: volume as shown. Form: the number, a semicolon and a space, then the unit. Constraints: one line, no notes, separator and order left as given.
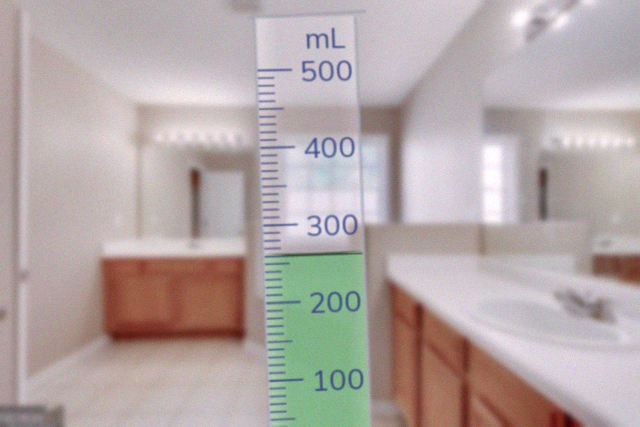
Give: 260; mL
